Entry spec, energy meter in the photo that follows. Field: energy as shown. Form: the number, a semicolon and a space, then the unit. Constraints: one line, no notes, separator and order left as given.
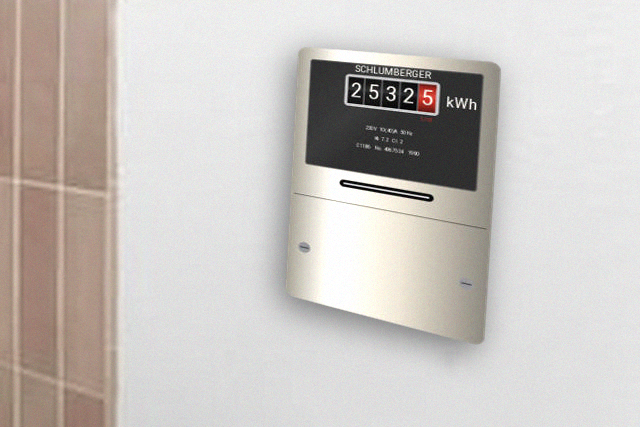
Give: 2532.5; kWh
